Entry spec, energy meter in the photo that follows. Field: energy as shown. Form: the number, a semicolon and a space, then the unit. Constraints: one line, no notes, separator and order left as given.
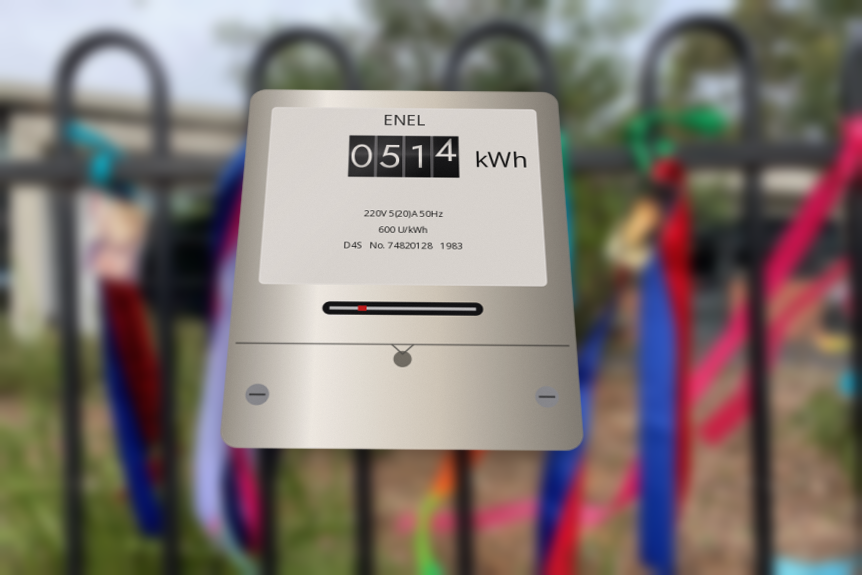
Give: 514; kWh
